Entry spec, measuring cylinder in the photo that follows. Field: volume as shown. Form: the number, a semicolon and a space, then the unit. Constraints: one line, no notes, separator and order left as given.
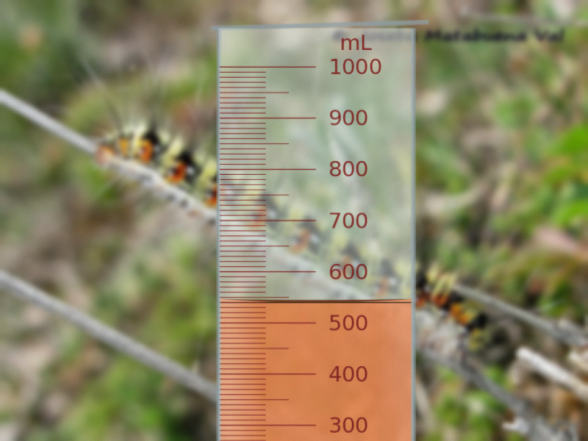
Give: 540; mL
